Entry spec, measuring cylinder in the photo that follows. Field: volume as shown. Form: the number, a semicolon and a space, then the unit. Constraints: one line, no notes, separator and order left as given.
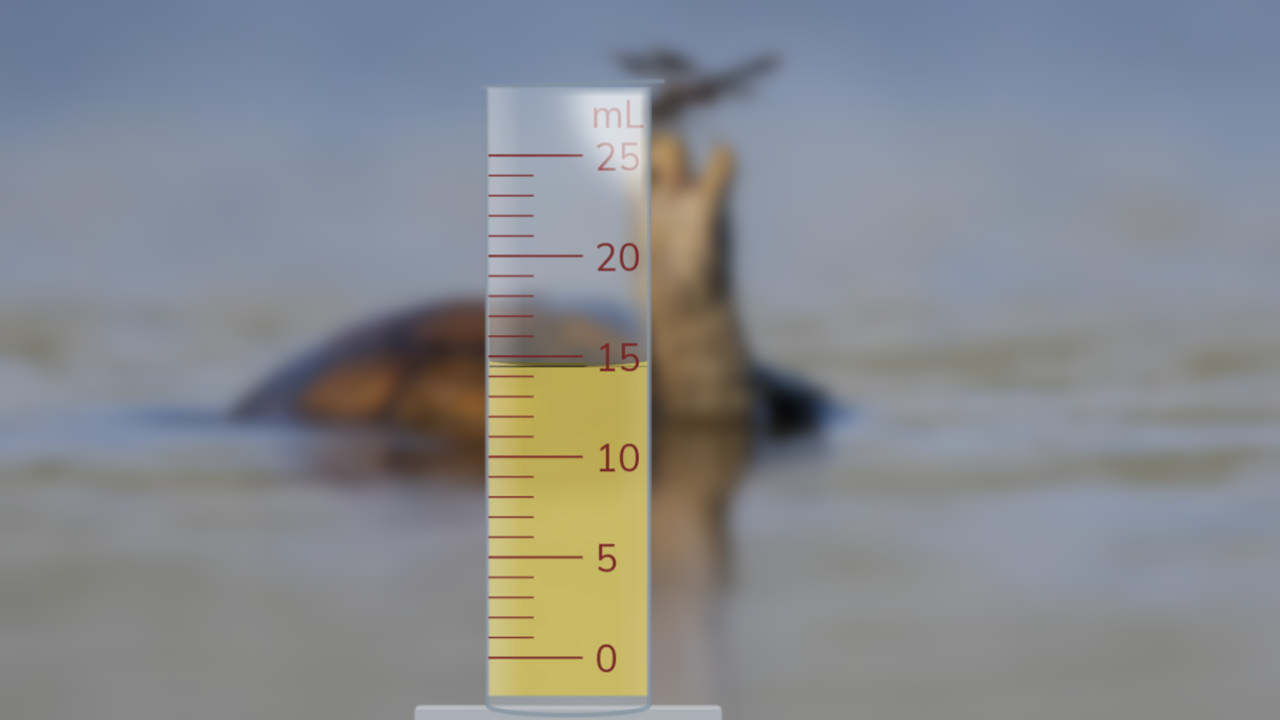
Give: 14.5; mL
